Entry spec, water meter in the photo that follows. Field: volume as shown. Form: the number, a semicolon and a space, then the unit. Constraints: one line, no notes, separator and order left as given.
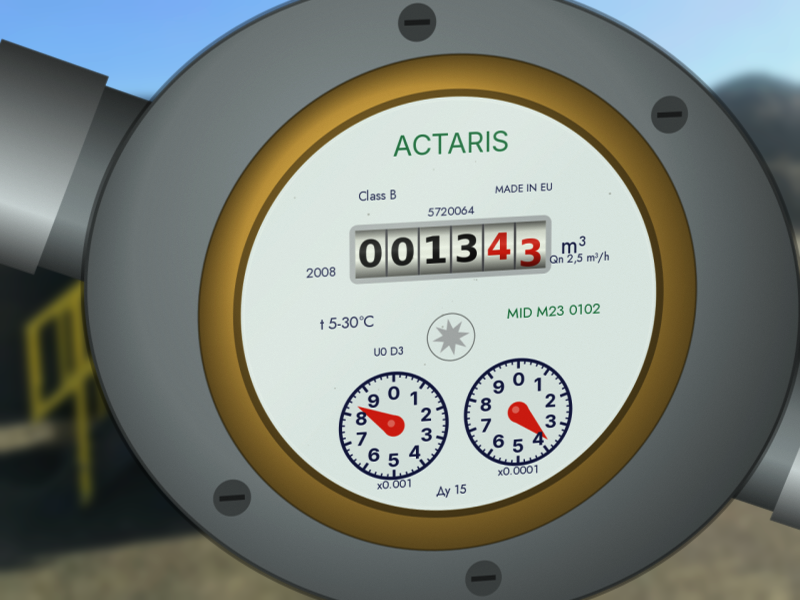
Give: 13.4283; m³
